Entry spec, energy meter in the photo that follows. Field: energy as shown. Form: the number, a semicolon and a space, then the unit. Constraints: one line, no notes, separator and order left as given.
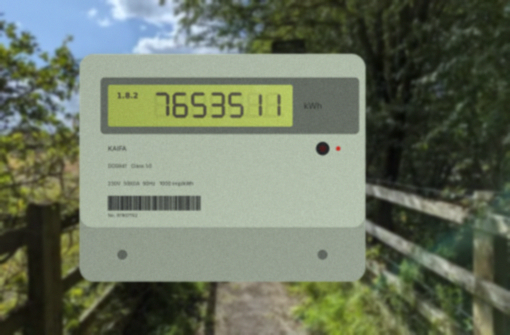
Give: 7653511; kWh
